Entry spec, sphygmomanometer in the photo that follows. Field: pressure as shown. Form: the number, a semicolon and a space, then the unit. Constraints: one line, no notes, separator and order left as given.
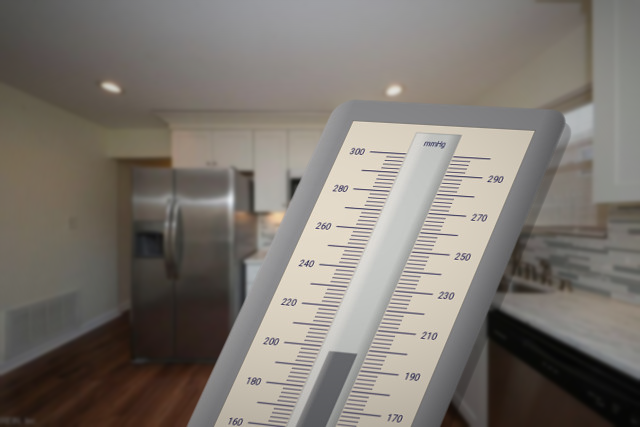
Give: 198; mmHg
